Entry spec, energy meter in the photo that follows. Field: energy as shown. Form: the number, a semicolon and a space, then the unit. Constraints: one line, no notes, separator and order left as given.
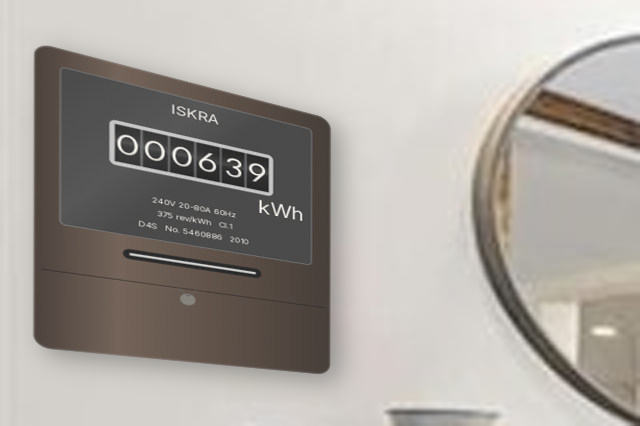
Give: 639; kWh
